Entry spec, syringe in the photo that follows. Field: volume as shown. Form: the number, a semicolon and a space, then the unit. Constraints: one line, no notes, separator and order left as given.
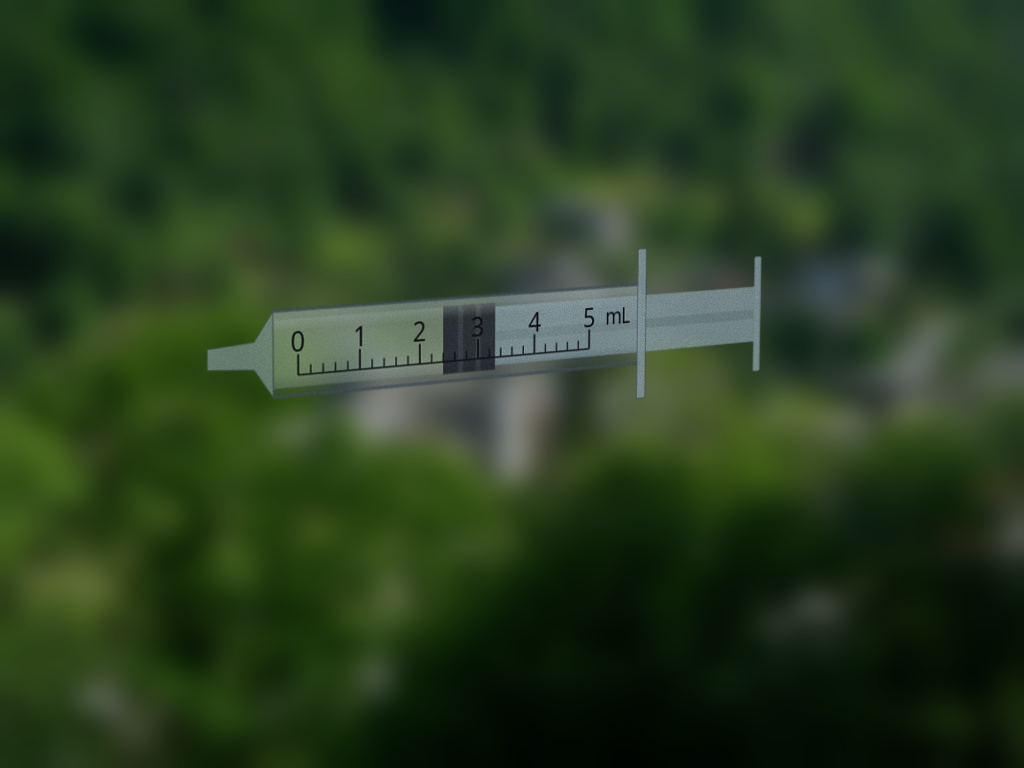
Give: 2.4; mL
